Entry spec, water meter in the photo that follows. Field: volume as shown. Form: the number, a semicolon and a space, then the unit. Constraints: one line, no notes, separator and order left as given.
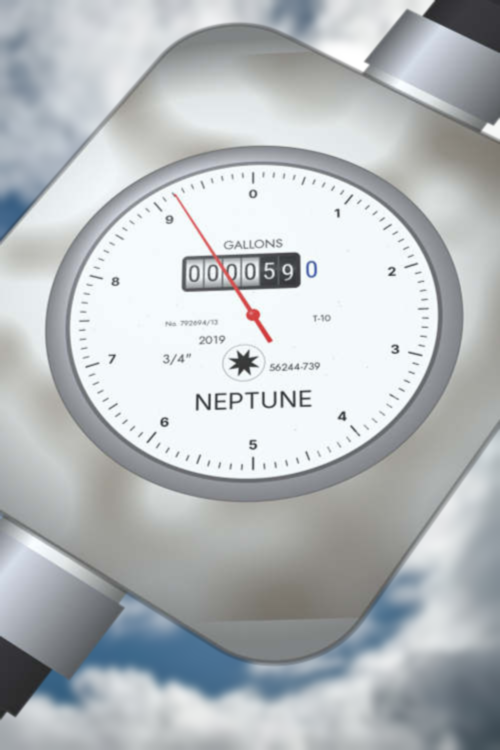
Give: 589.2; gal
